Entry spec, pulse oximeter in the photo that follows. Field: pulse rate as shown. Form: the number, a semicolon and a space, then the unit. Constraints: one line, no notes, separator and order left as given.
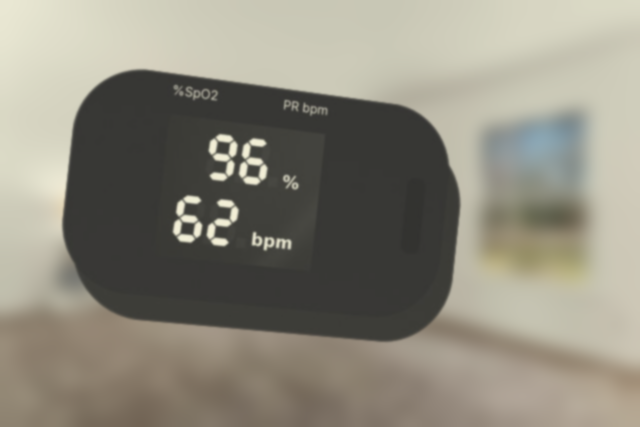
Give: 62; bpm
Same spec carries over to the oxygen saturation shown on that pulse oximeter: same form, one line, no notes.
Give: 96; %
